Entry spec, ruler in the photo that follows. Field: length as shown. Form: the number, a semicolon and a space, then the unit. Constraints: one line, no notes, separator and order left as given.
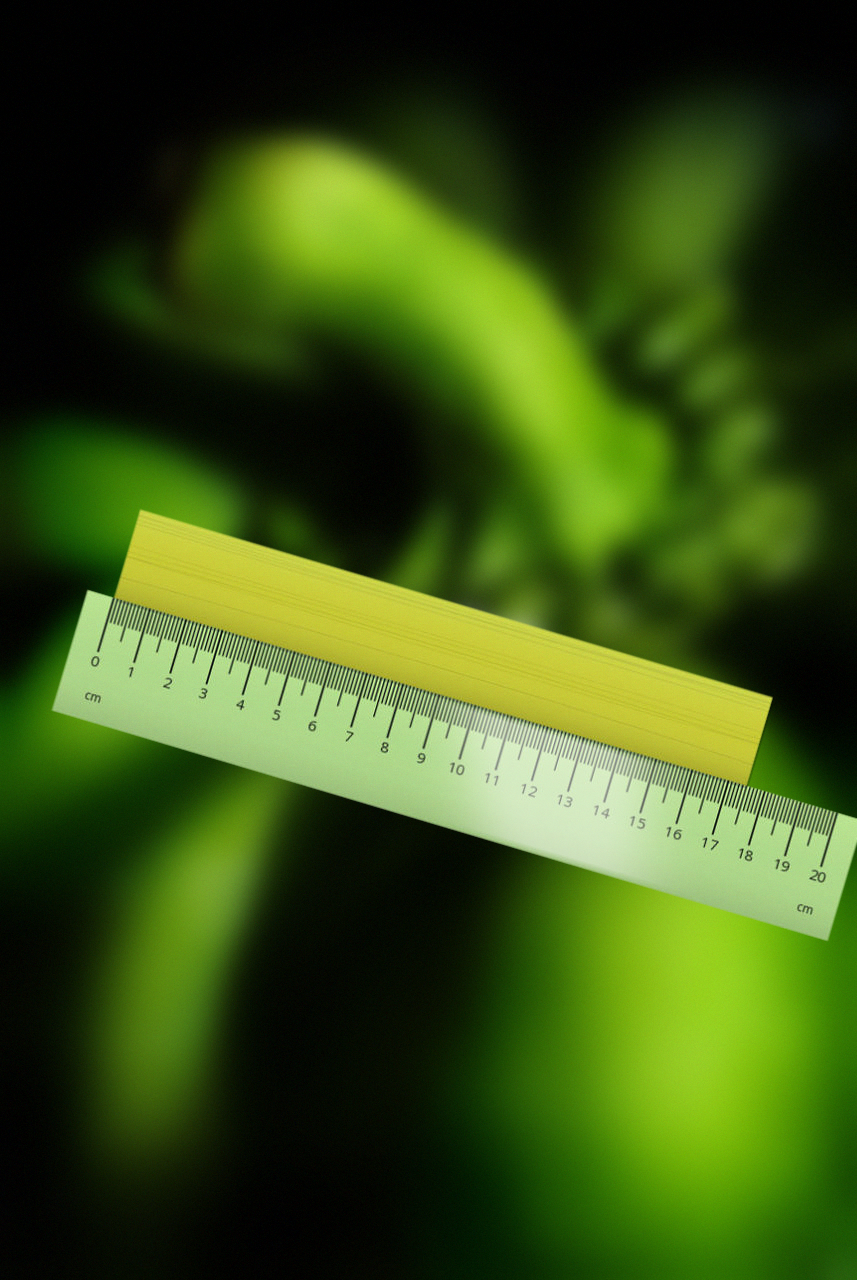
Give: 17.5; cm
